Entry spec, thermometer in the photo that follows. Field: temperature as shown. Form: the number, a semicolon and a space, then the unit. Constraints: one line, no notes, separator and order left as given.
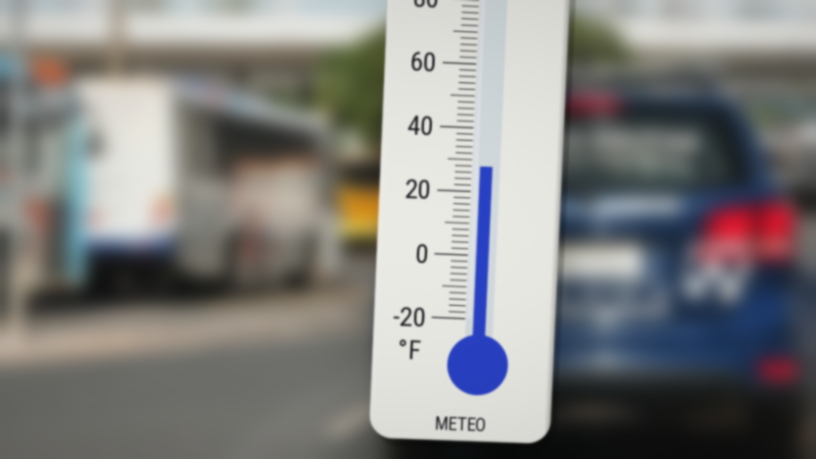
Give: 28; °F
